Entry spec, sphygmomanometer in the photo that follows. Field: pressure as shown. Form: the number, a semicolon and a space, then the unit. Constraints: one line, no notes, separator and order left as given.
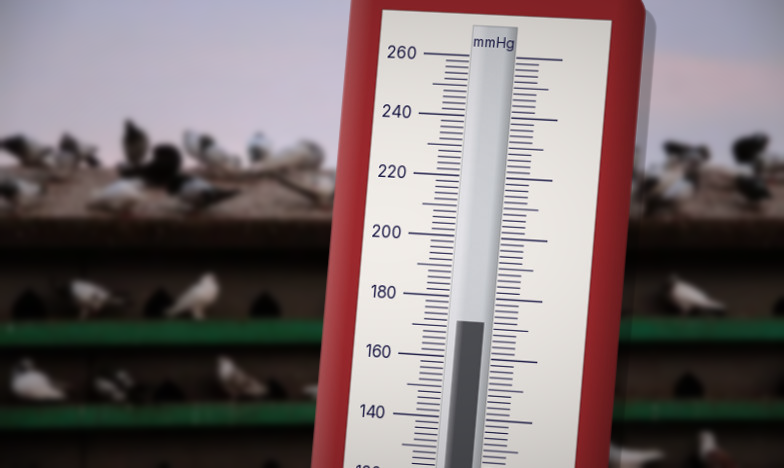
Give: 172; mmHg
